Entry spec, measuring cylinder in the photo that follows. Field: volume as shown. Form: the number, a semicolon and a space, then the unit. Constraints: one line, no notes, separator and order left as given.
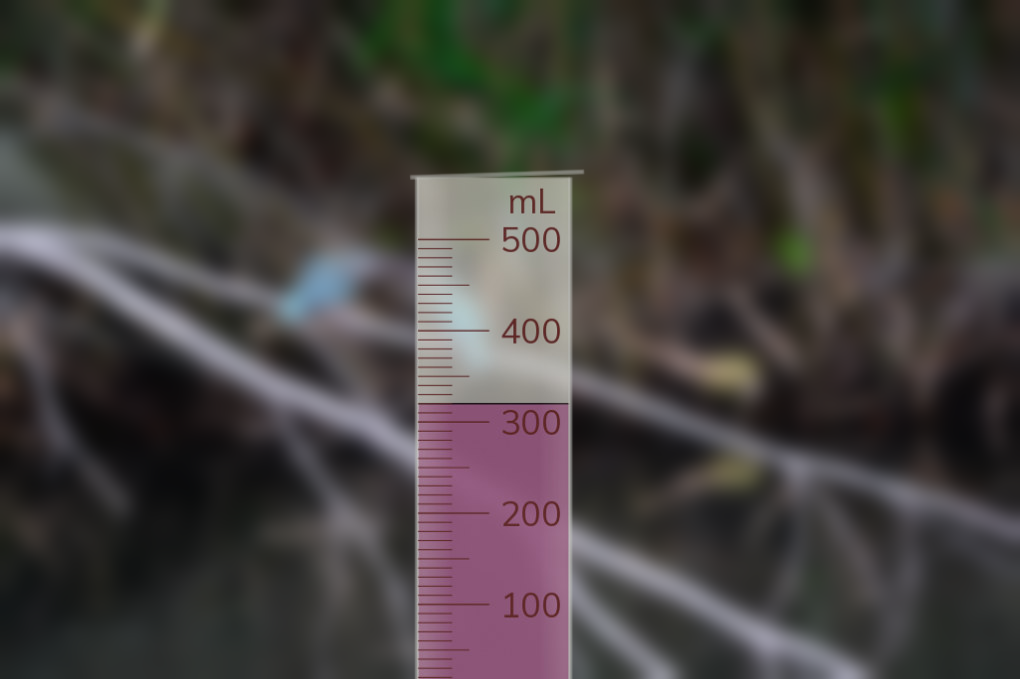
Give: 320; mL
